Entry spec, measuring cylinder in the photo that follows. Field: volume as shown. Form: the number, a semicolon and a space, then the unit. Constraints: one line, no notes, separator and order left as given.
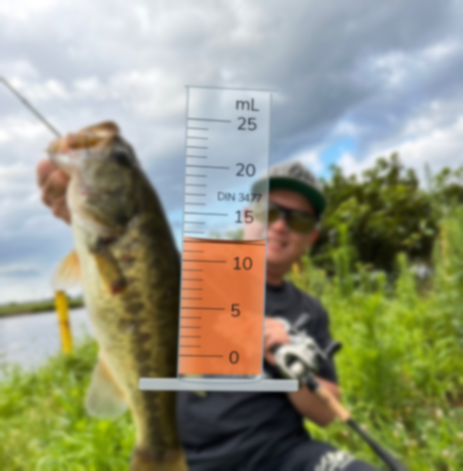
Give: 12; mL
